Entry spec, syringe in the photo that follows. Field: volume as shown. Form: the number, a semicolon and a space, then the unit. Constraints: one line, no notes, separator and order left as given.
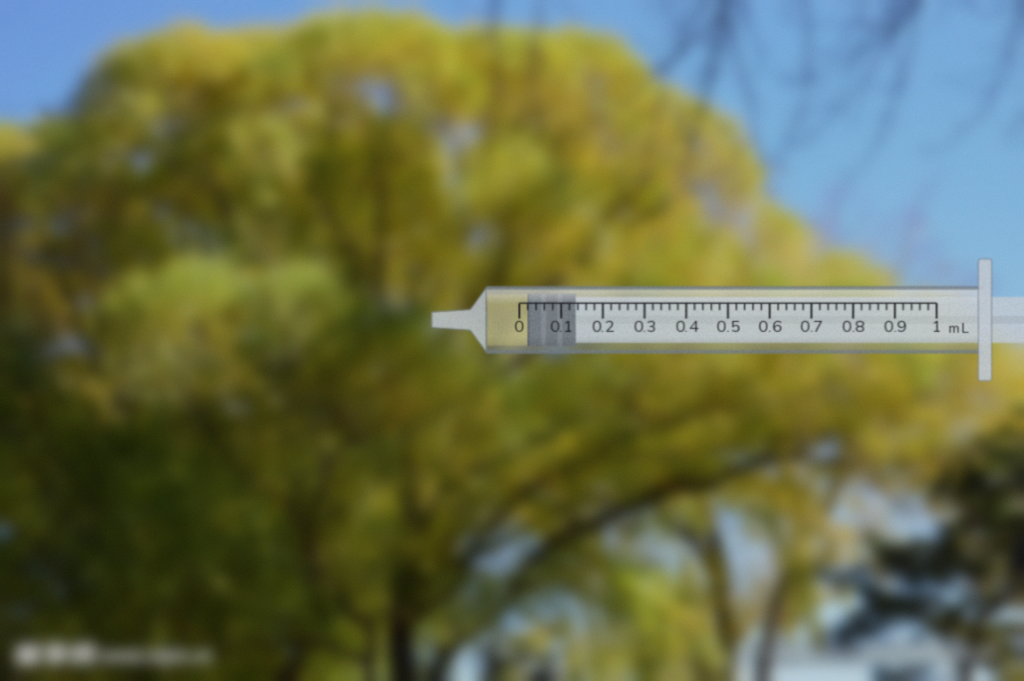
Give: 0.02; mL
